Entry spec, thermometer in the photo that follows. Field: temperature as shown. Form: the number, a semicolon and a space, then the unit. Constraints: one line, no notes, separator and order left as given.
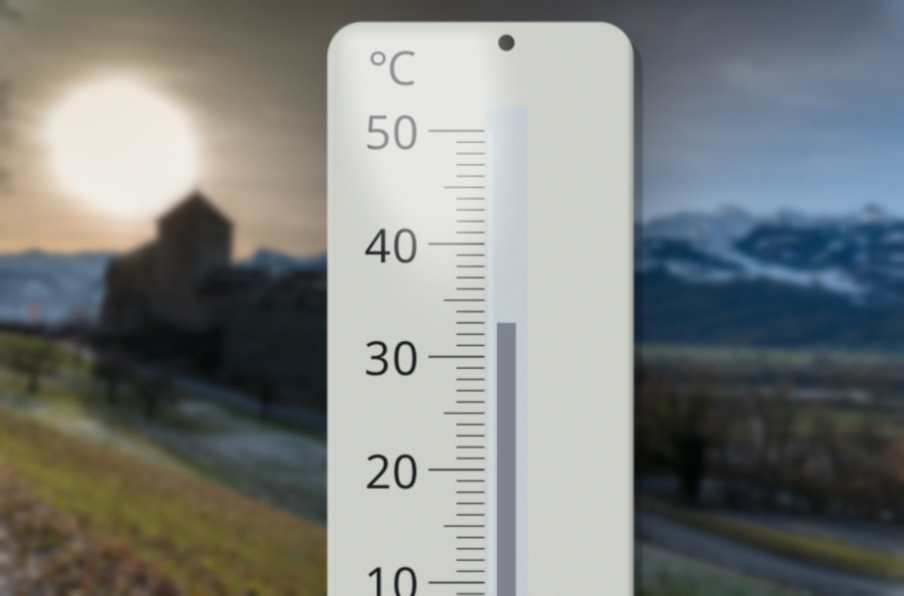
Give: 33; °C
